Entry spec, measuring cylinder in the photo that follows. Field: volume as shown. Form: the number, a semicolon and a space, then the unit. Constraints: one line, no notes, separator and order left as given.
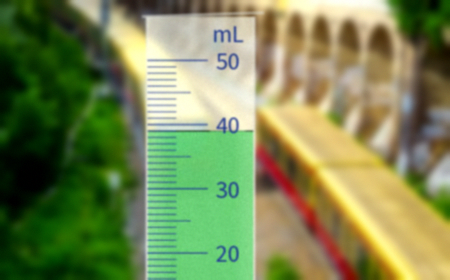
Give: 39; mL
